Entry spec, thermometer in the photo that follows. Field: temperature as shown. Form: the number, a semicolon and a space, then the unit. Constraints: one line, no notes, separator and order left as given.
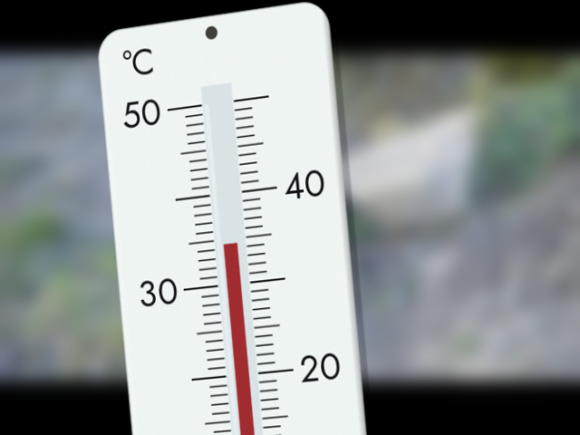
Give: 34.5; °C
